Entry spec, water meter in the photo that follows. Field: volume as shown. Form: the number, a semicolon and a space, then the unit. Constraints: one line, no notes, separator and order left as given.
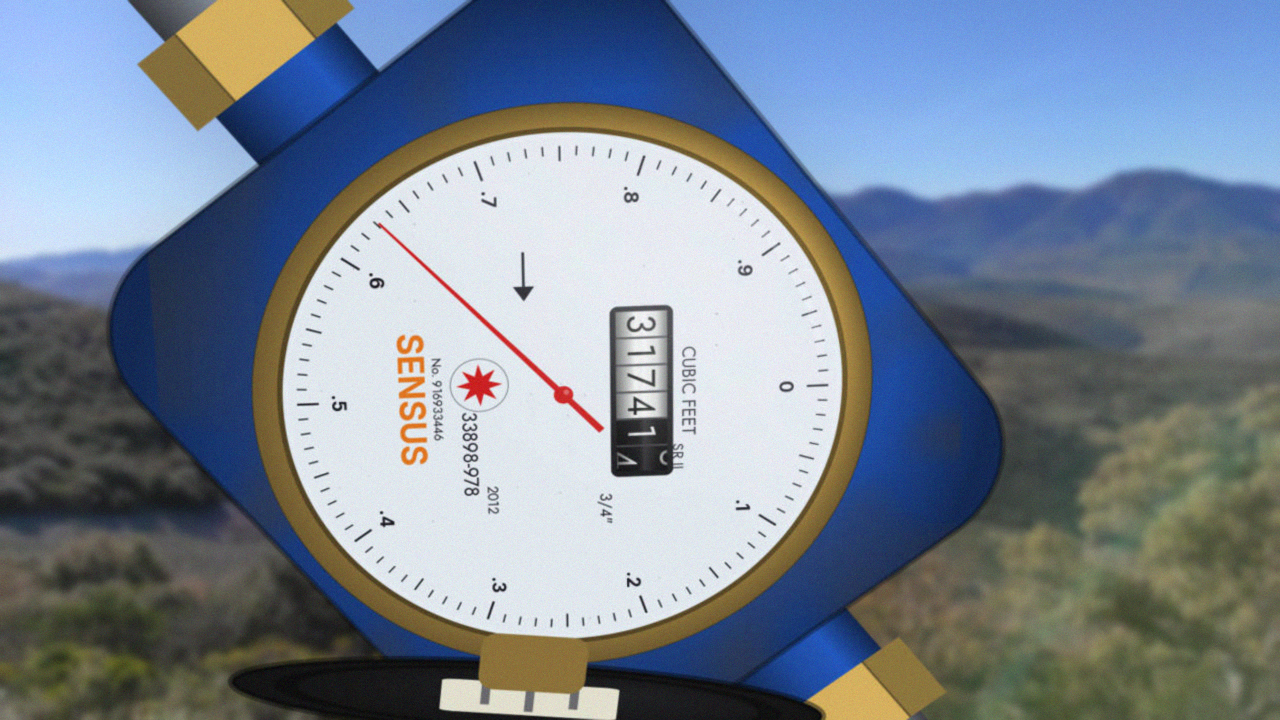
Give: 317413.63; ft³
